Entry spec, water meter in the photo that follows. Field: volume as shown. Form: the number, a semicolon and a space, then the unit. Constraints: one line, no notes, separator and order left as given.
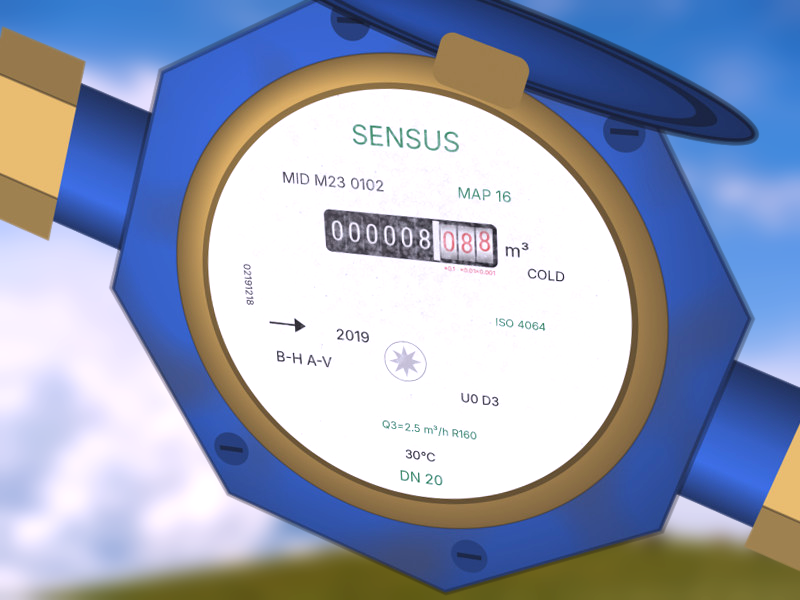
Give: 8.088; m³
